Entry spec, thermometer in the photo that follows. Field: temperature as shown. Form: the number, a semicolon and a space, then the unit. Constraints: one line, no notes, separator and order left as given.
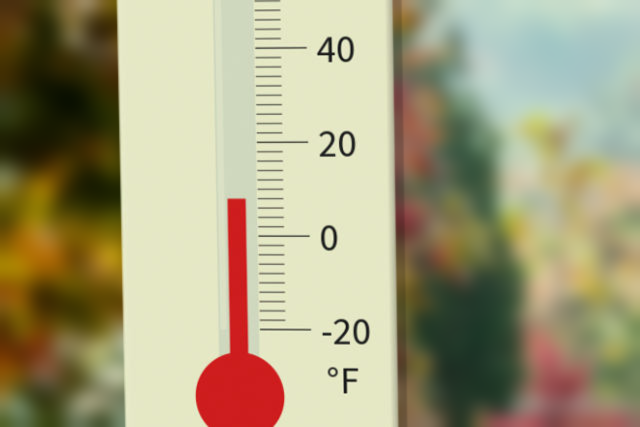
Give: 8; °F
